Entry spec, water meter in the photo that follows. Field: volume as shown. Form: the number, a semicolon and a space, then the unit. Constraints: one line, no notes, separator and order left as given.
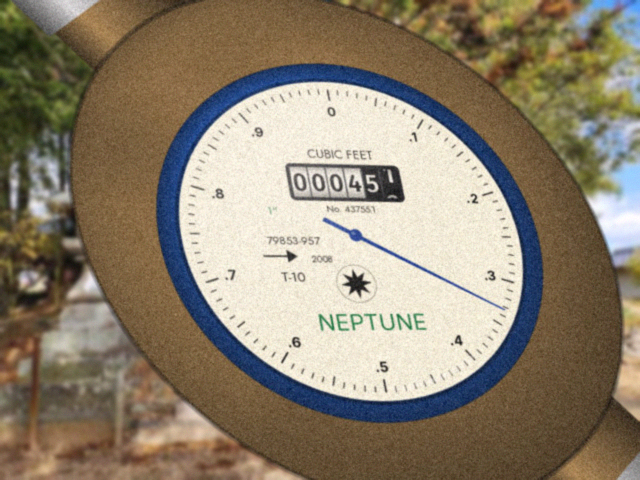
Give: 451.33; ft³
